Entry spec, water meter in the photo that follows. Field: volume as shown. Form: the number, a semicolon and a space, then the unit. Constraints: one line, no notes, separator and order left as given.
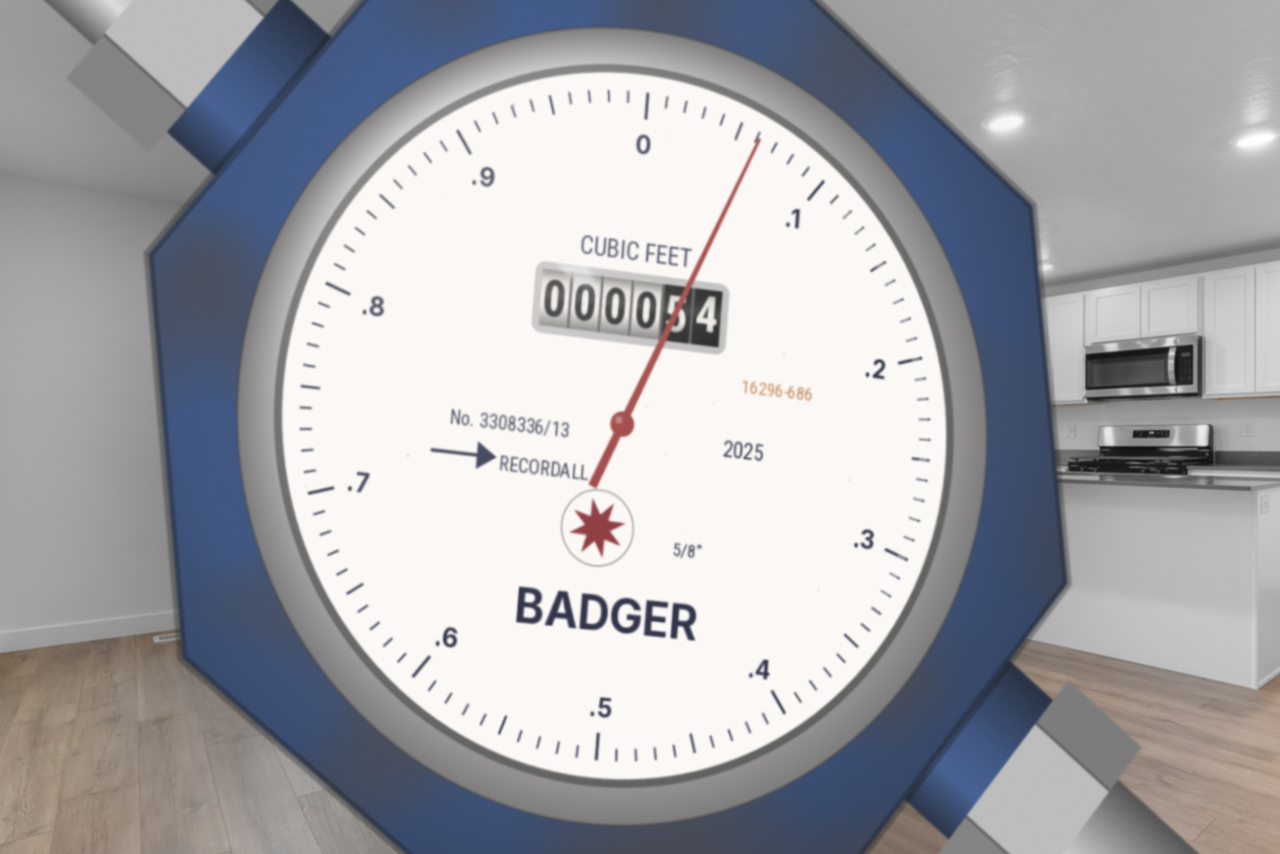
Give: 54.06; ft³
